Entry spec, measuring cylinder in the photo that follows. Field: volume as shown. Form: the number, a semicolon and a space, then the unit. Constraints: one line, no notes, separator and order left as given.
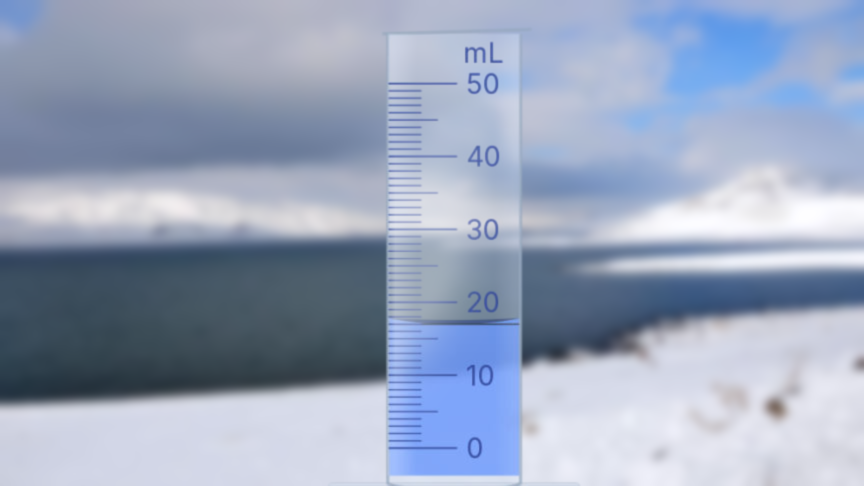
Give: 17; mL
